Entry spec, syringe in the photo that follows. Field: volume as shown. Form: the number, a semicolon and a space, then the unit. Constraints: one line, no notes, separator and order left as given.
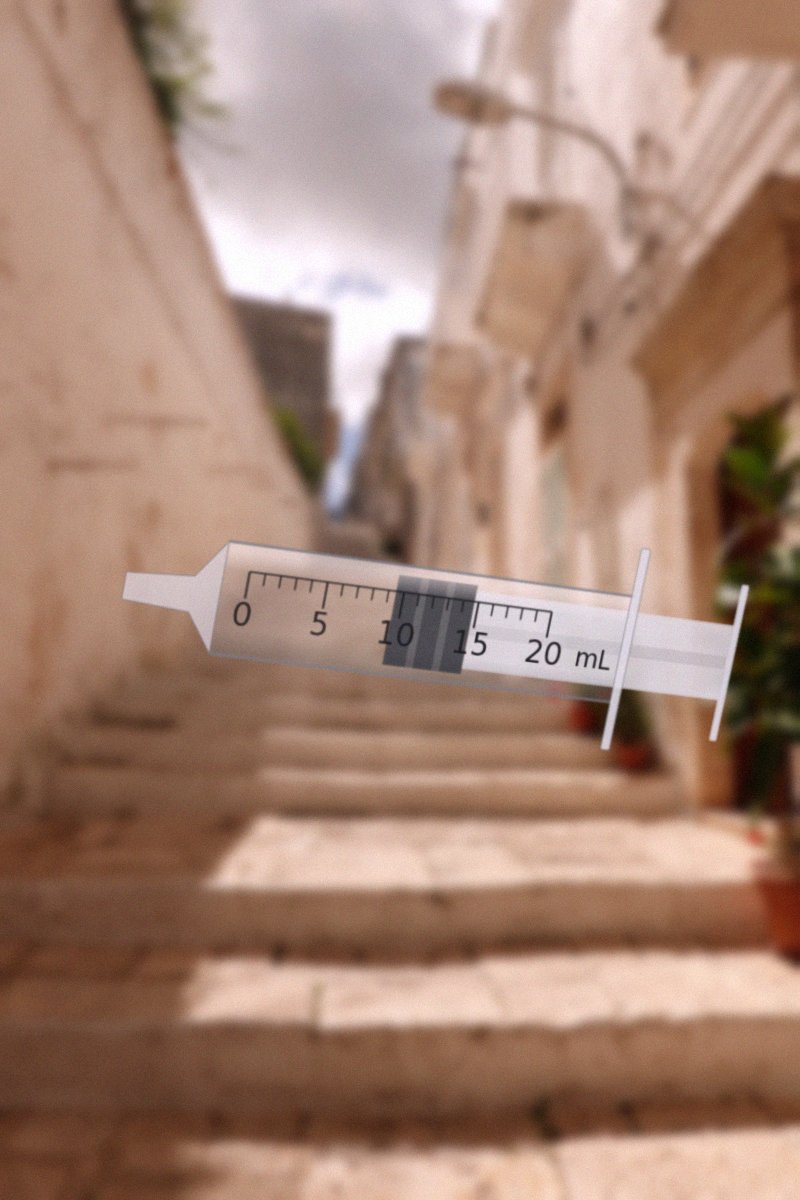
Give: 9.5; mL
